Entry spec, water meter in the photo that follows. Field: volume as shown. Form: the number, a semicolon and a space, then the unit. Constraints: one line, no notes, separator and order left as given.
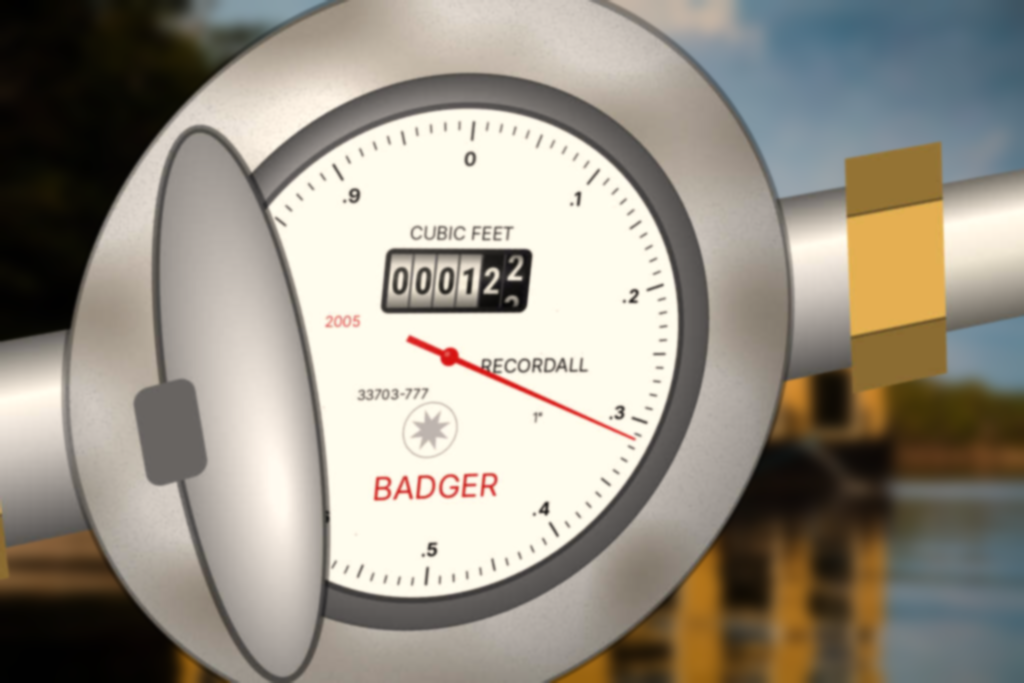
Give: 122.31; ft³
